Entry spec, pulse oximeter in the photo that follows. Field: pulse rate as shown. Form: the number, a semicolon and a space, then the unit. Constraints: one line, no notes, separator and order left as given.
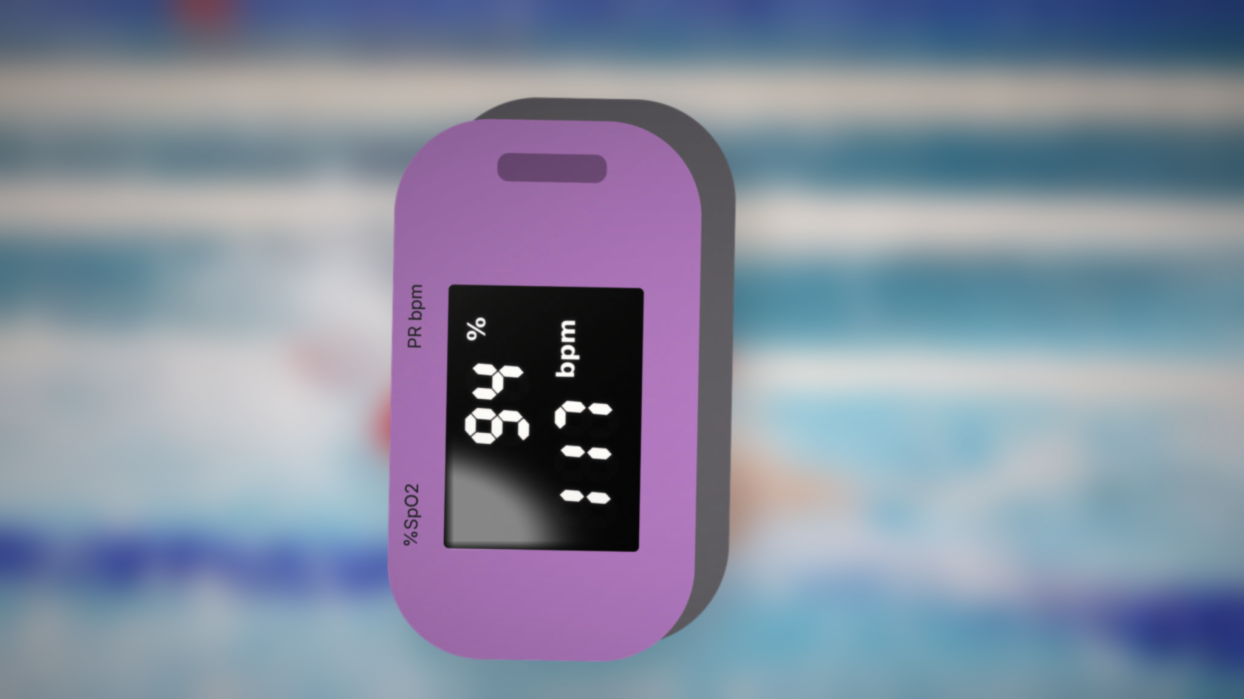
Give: 117; bpm
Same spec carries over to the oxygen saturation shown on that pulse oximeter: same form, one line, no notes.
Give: 94; %
